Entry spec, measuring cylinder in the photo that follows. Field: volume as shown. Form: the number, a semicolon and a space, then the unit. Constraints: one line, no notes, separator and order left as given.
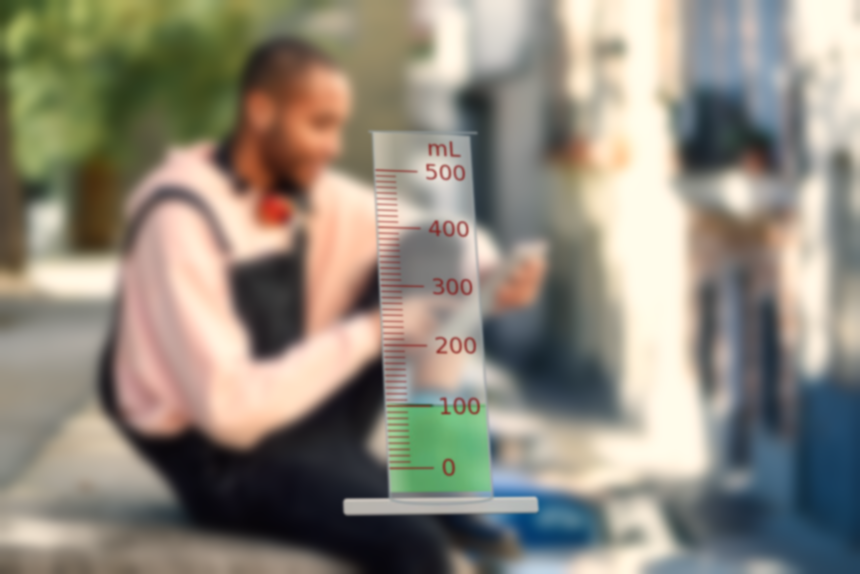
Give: 100; mL
